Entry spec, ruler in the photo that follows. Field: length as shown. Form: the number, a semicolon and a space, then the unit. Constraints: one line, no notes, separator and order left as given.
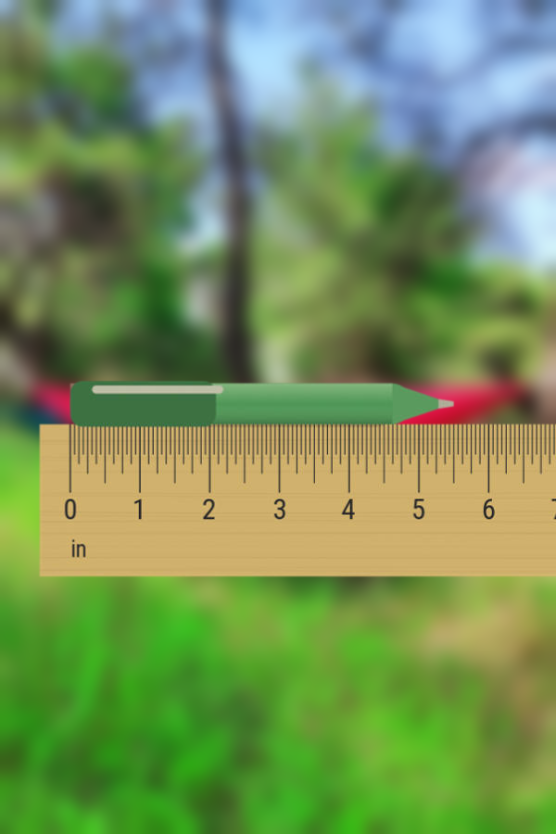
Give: 5.5; in
